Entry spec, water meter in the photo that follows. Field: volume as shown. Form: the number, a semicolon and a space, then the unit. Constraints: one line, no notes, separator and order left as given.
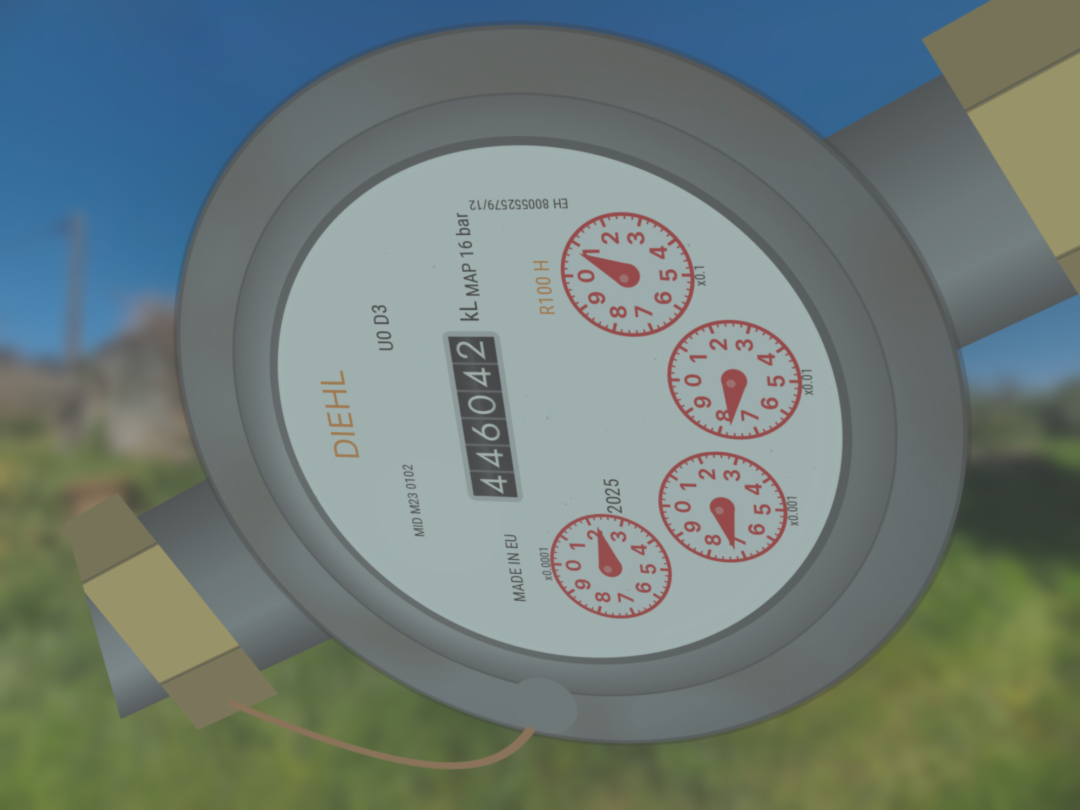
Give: 446042.0772; kL
